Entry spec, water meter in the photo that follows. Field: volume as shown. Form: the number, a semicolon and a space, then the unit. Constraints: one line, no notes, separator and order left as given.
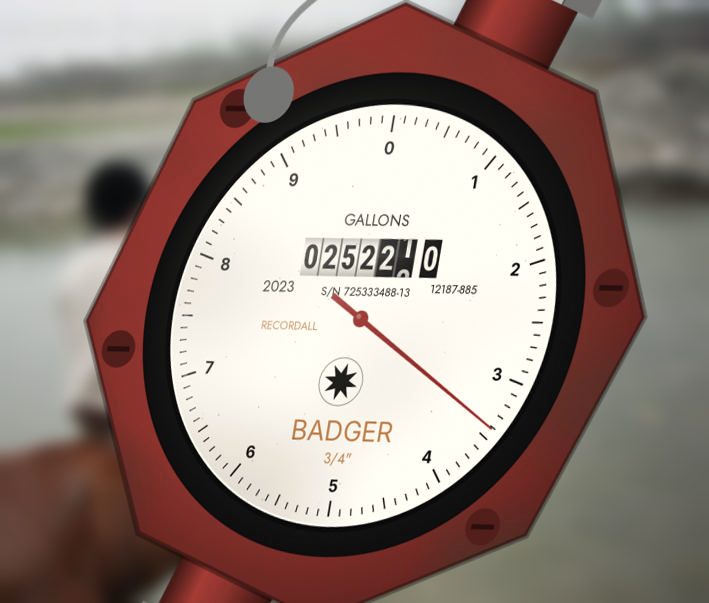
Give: 252213.4; gal
